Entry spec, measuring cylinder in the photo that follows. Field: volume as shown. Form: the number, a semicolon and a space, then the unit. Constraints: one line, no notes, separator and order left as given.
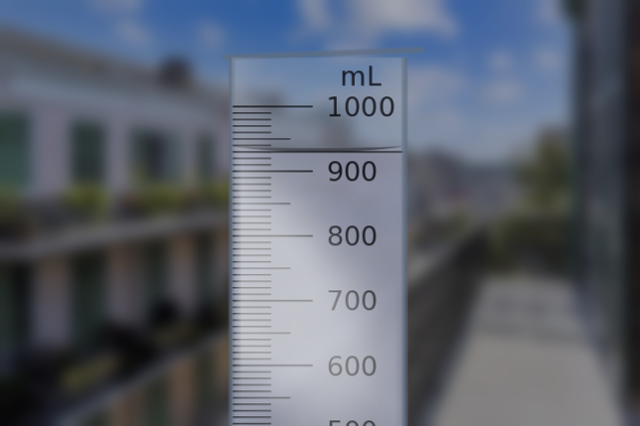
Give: 930; mL
